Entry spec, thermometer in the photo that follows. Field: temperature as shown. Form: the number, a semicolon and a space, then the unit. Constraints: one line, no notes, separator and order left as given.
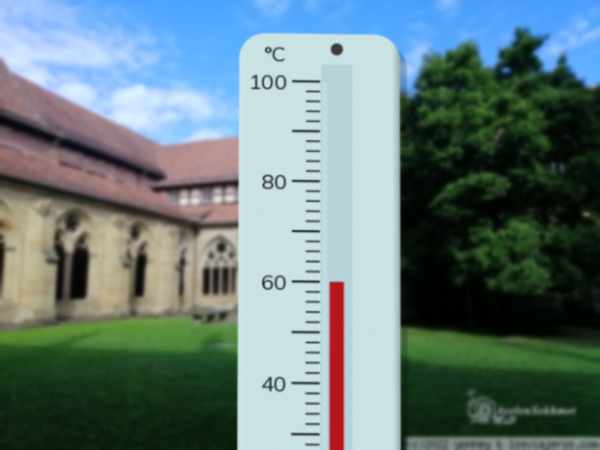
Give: 60; °C
